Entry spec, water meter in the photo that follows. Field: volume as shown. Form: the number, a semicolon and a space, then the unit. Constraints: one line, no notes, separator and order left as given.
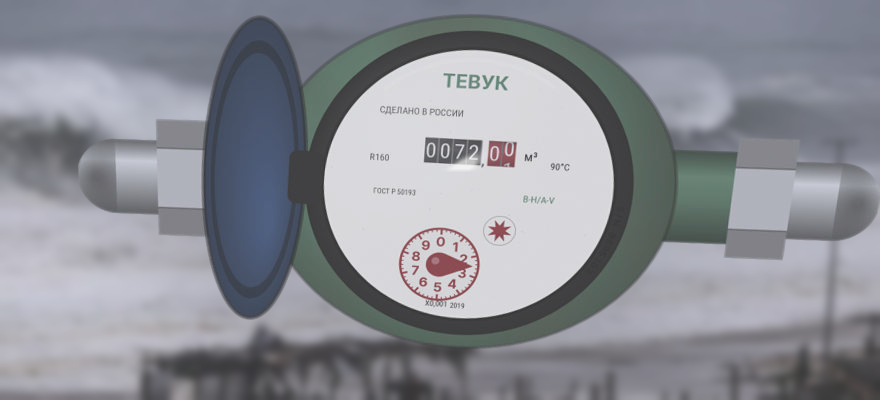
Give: 72.002; m³
